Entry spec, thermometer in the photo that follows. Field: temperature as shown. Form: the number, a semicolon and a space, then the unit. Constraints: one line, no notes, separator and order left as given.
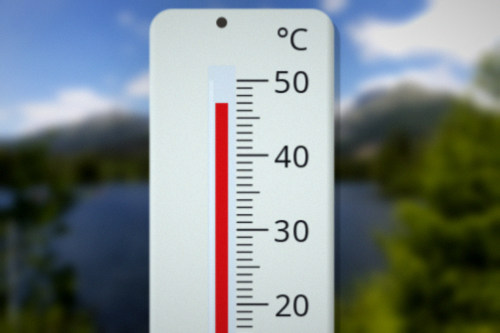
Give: 47; °C
